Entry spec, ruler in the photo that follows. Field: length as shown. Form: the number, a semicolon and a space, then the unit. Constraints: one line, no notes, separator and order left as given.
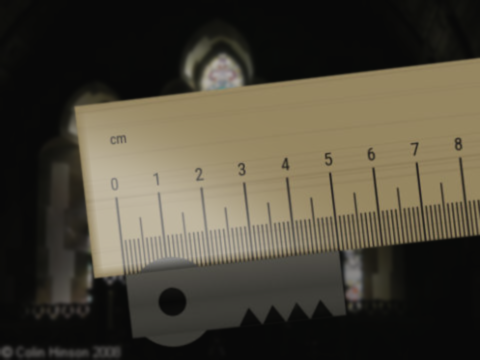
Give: 5; cm
